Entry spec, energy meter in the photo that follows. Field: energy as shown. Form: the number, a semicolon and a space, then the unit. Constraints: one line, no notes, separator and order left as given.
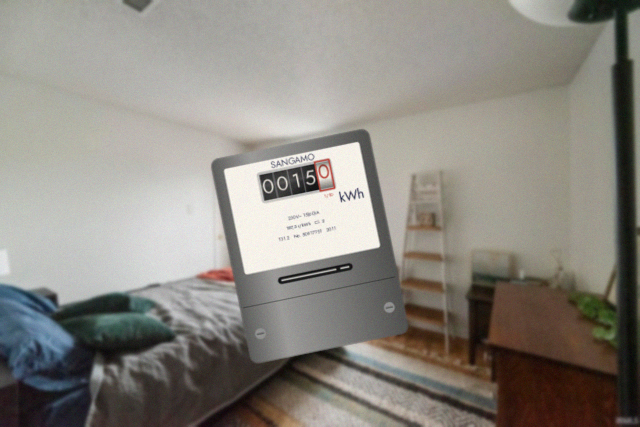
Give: 15.0; kWh
